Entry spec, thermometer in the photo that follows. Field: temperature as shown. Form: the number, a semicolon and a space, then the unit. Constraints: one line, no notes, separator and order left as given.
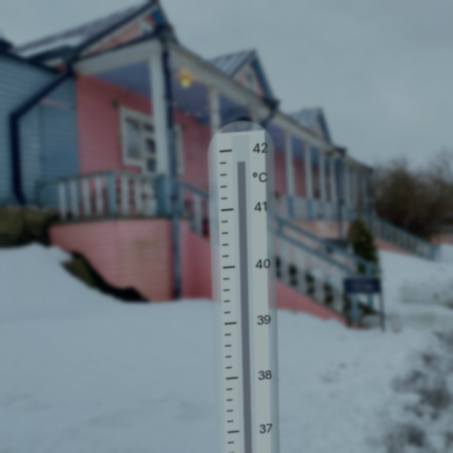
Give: 41.8; °C
